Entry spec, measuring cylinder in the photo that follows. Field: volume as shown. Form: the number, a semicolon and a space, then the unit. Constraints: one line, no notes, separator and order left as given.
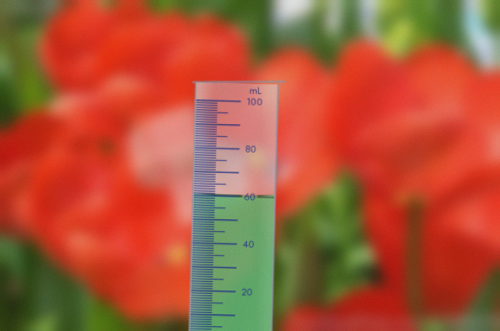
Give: 60; mL
